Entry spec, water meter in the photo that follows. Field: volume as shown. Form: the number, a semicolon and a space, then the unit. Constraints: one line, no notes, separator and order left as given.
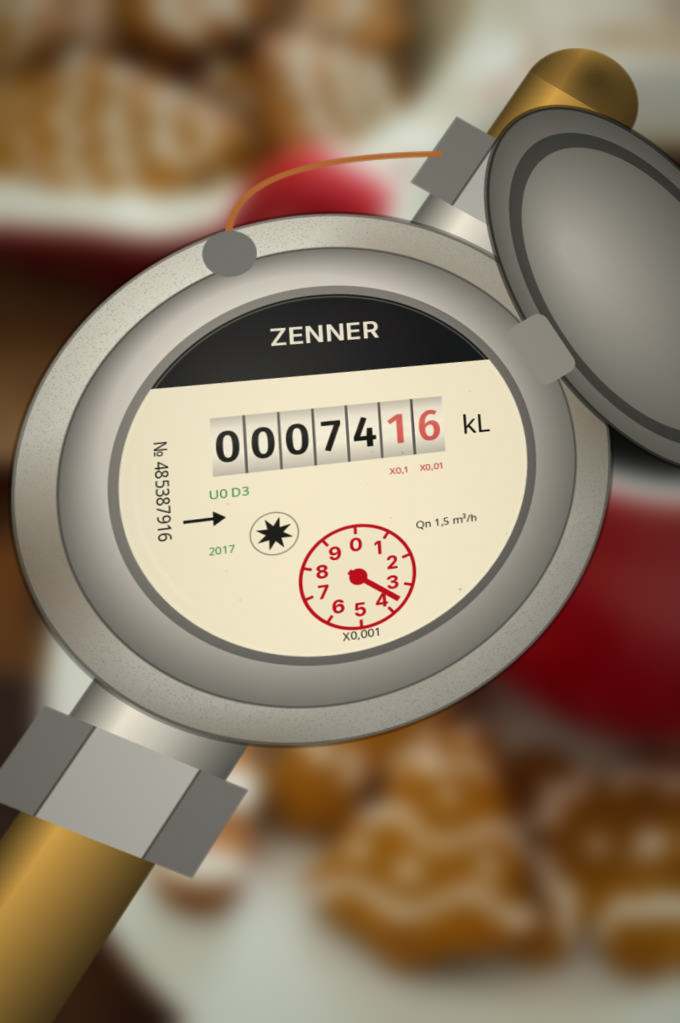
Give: 74.163; kL
